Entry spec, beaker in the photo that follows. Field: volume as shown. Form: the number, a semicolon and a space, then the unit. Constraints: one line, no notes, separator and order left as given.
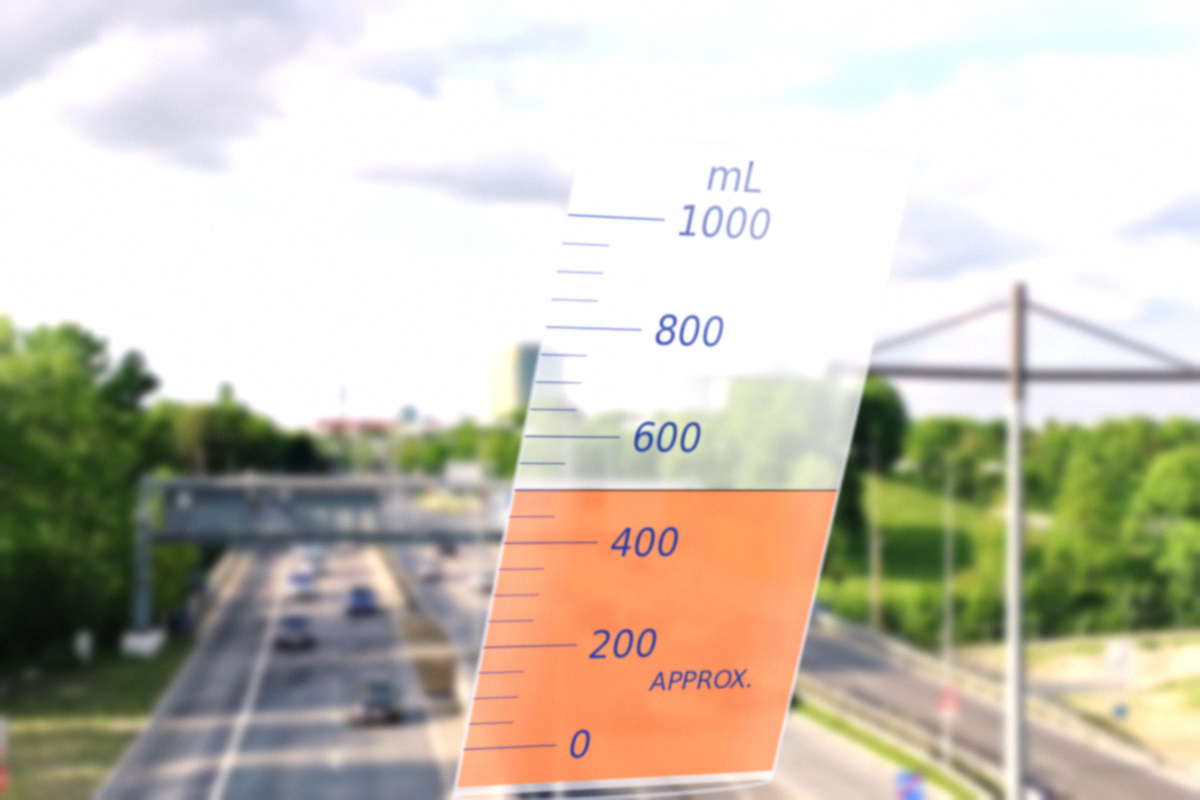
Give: 500; mL
